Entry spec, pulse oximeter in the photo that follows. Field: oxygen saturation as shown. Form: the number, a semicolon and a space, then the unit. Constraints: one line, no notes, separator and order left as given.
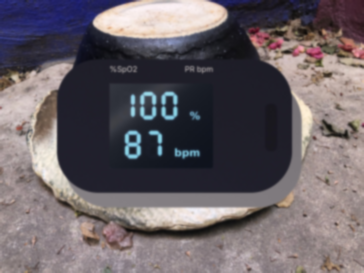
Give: 100; %
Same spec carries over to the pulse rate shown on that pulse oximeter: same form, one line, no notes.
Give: 87; bpm
